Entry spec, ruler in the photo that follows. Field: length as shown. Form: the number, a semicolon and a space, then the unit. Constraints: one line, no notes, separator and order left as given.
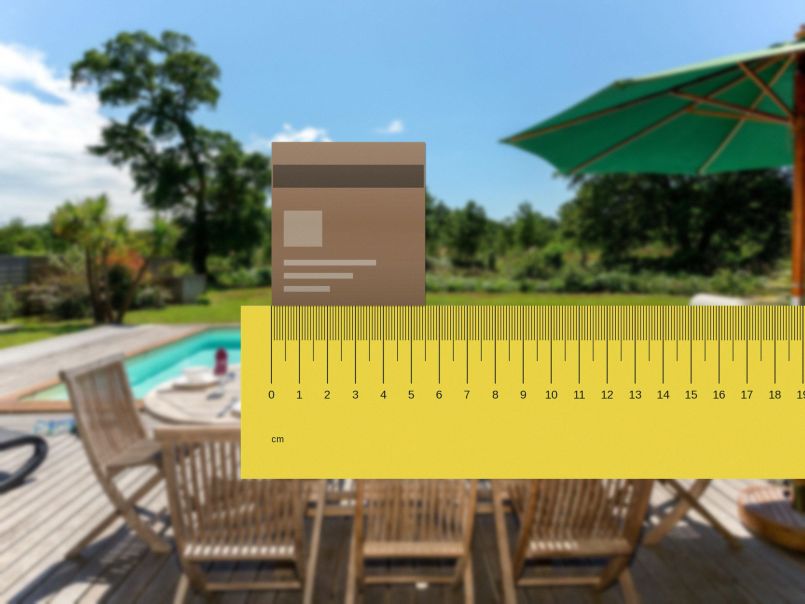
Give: 5.5; cm
